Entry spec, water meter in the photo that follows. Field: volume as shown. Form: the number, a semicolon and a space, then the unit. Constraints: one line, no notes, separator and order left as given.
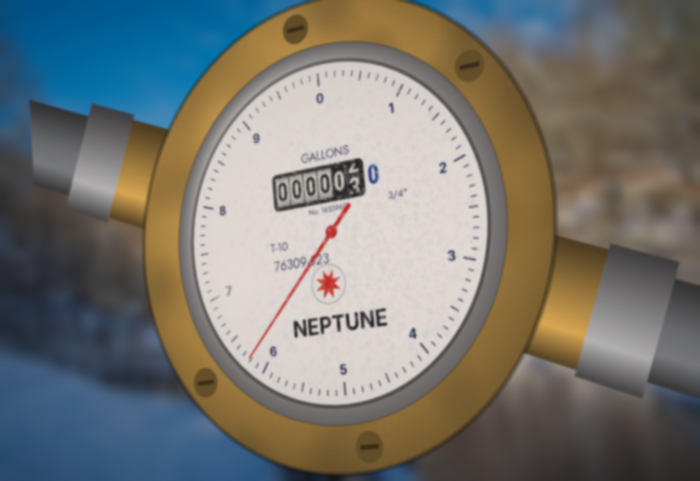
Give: 26.2; gal
